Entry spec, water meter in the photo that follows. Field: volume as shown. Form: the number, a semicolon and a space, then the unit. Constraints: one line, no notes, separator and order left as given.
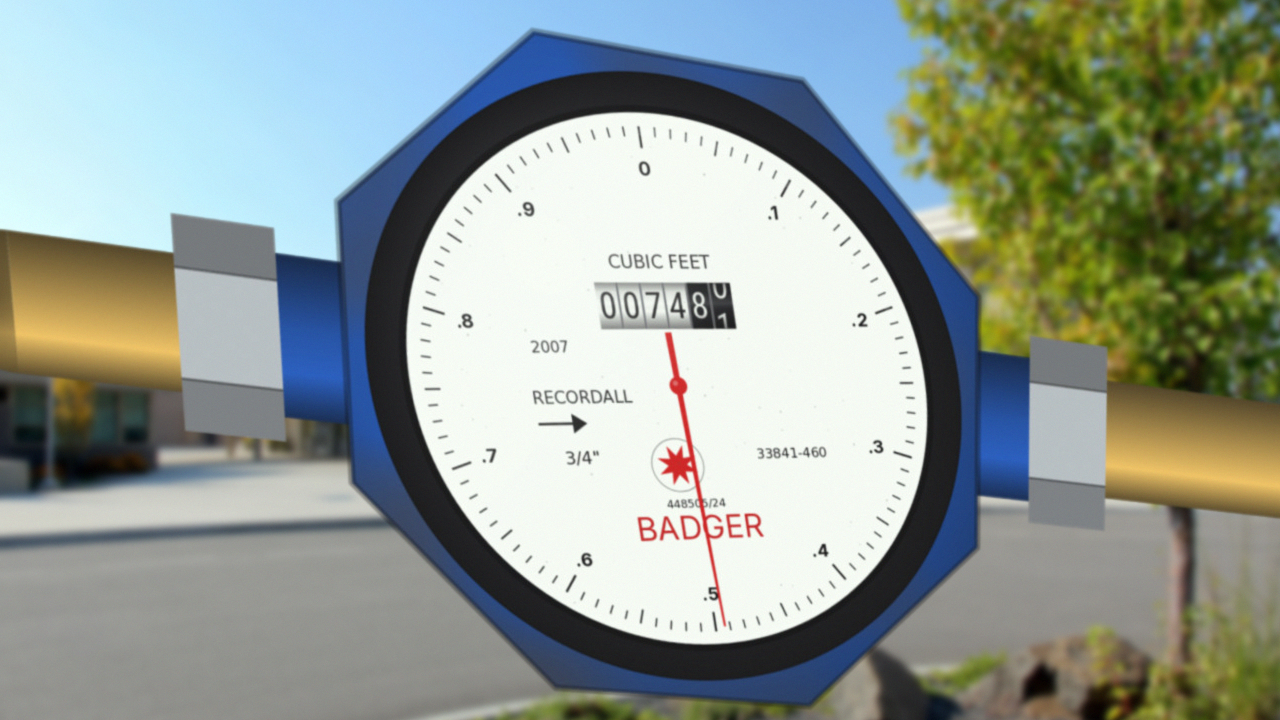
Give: 7480.49; ft³
